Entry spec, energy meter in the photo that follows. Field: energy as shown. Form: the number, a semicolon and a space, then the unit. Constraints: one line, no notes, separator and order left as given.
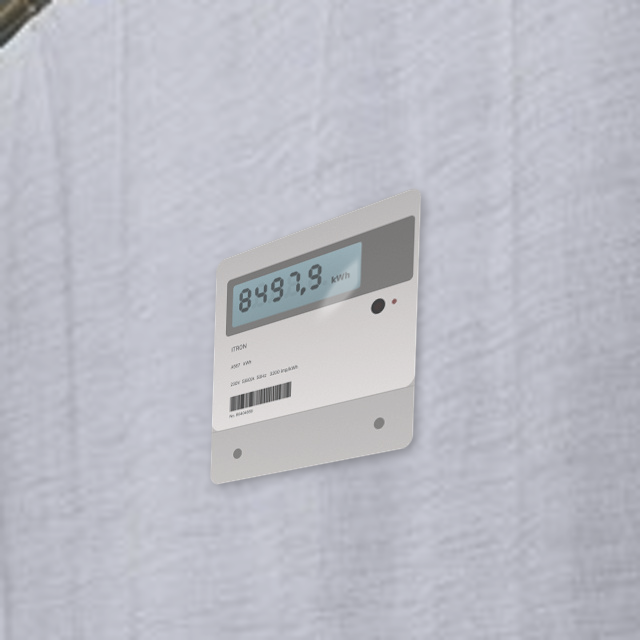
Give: 8497.9; kWh
